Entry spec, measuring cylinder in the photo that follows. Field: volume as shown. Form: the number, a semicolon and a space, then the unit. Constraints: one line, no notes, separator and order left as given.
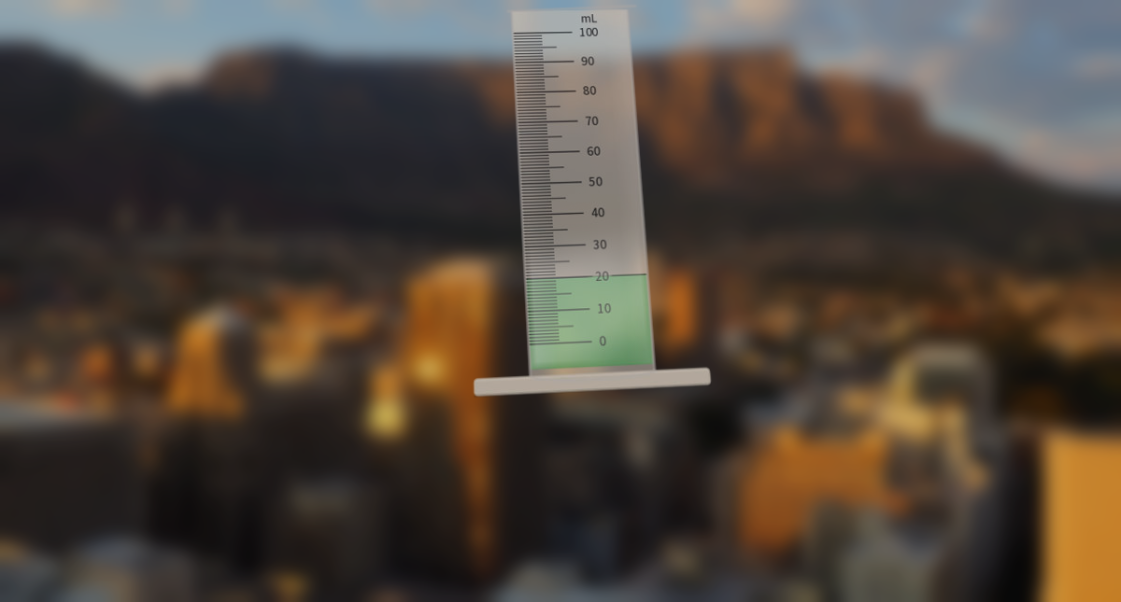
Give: 20; mL
